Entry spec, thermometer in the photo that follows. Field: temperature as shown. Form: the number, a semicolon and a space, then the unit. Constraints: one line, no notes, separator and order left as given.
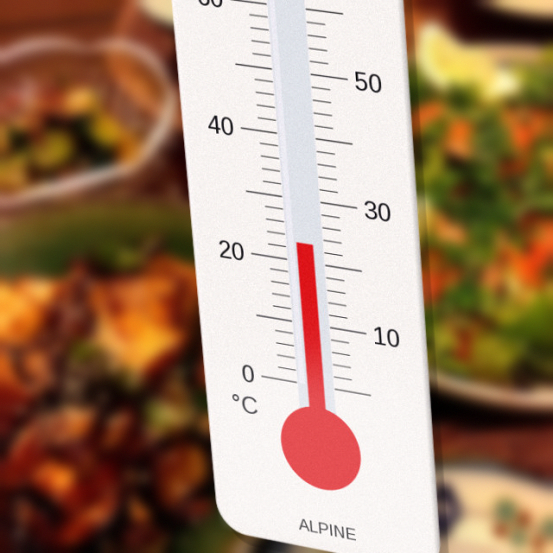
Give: 23; °C
